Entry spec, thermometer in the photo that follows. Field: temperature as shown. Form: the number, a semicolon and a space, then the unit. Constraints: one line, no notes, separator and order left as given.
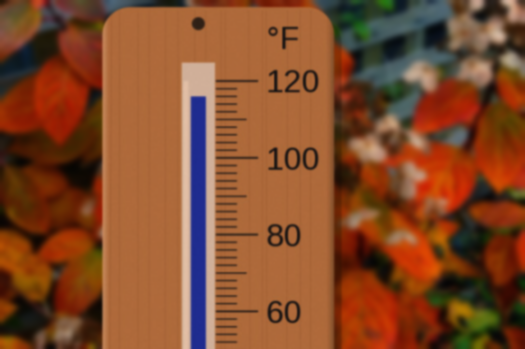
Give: 116; °F
